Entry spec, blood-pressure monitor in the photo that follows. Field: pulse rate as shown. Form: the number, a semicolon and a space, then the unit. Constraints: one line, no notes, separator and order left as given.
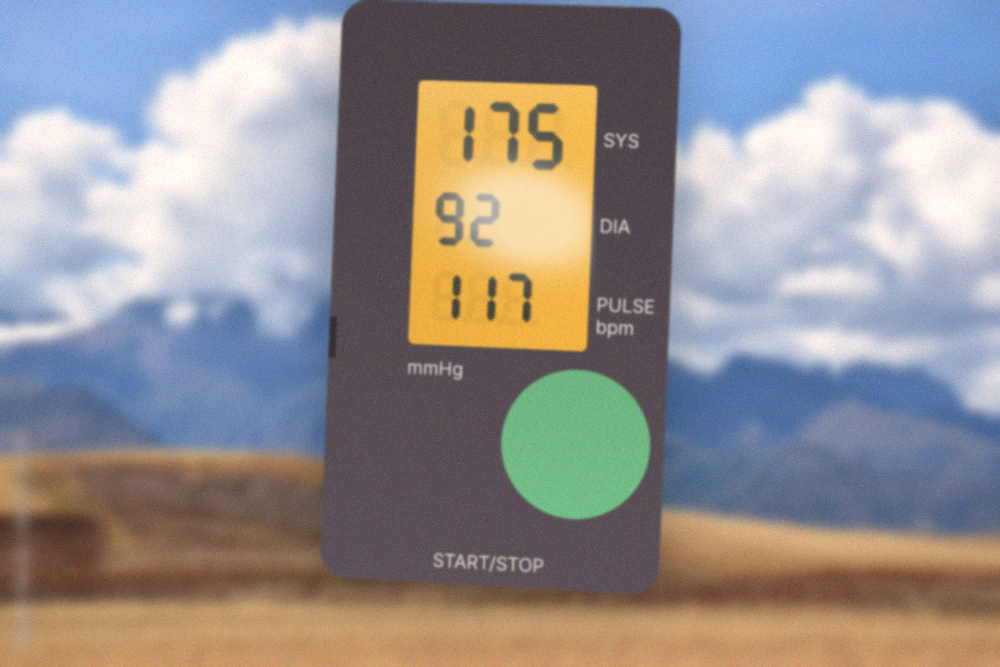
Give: 117; bpm
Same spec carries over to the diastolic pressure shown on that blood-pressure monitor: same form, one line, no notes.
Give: 92; mmHg
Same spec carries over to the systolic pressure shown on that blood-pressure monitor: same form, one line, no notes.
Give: 175; mmHg
